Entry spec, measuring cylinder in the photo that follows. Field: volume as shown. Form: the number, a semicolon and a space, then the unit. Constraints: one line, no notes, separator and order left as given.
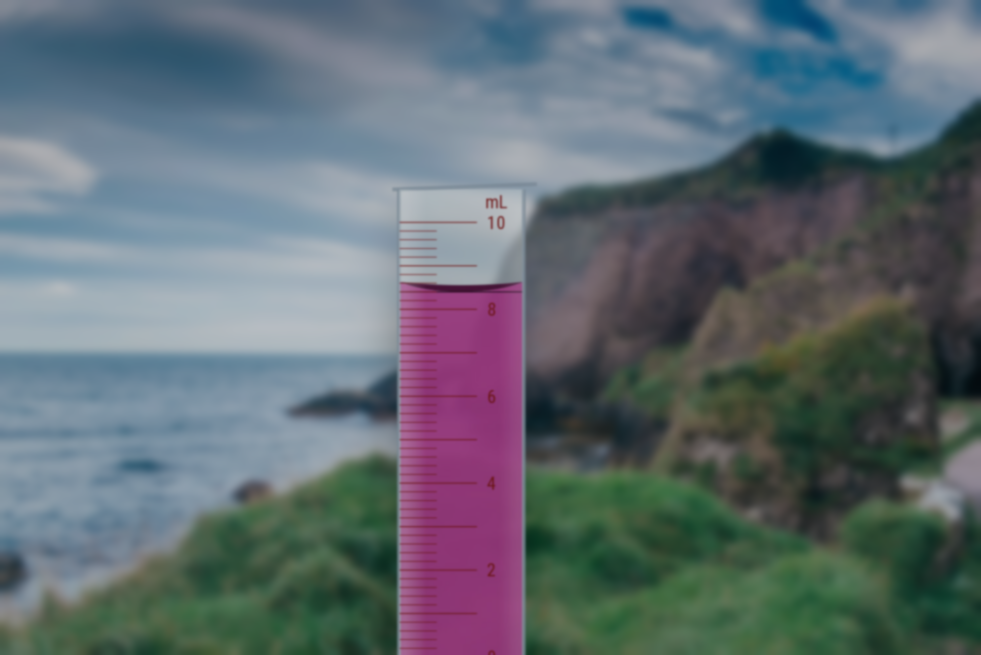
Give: 8.4; mL
